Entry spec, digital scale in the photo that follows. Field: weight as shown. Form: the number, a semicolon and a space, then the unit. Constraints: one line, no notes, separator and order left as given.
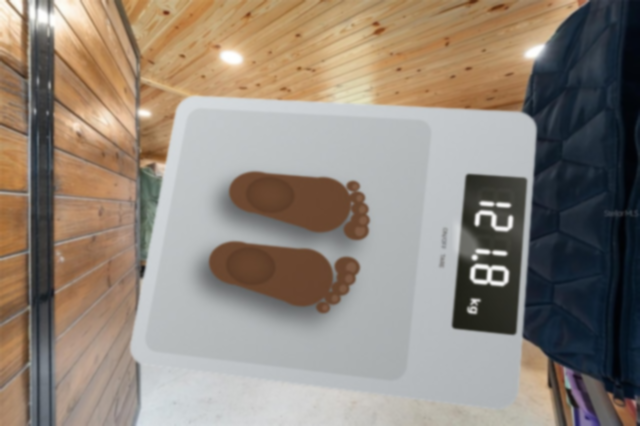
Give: 121.8; kg
